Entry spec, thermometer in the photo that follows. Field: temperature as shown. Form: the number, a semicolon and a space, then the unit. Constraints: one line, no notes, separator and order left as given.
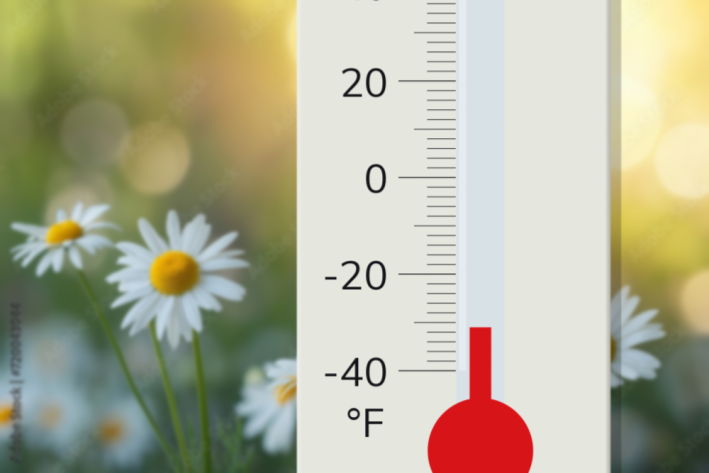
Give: -31; °F
